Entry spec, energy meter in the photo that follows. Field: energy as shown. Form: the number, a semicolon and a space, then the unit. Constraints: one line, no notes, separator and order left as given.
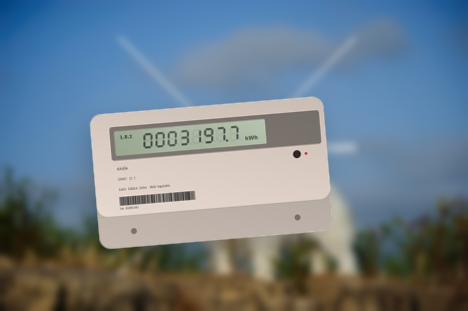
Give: 3197.7; kWh
